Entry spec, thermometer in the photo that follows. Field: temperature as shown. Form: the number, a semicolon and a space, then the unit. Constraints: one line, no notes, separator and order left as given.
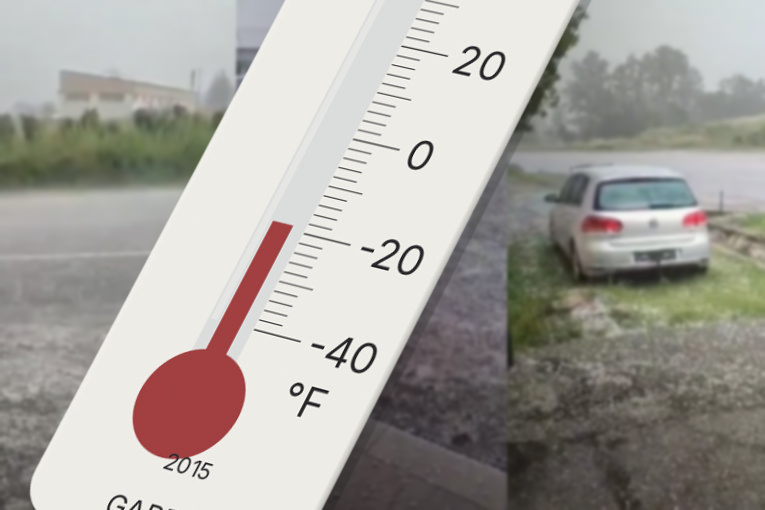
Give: -19; °F
